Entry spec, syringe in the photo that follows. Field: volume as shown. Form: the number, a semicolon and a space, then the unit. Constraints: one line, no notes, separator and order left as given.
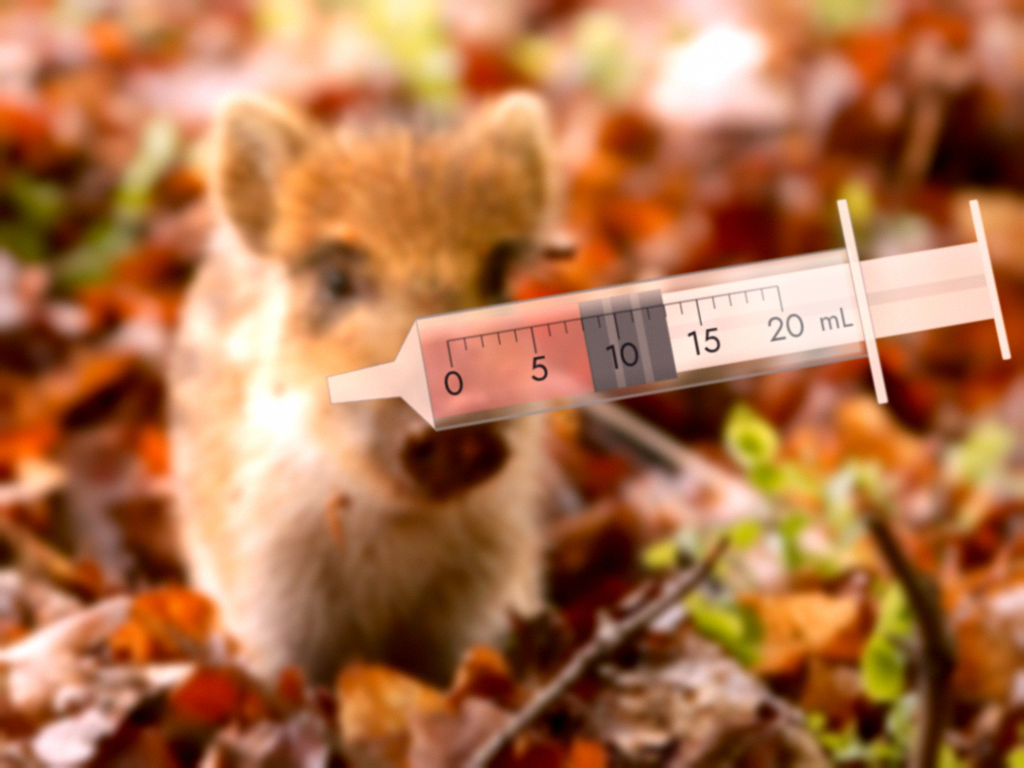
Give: 8; mL
